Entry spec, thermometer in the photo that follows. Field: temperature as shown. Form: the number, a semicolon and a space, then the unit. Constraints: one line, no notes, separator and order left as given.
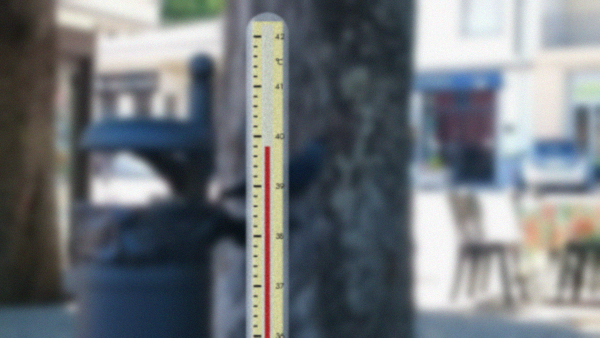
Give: 39.8; °C
